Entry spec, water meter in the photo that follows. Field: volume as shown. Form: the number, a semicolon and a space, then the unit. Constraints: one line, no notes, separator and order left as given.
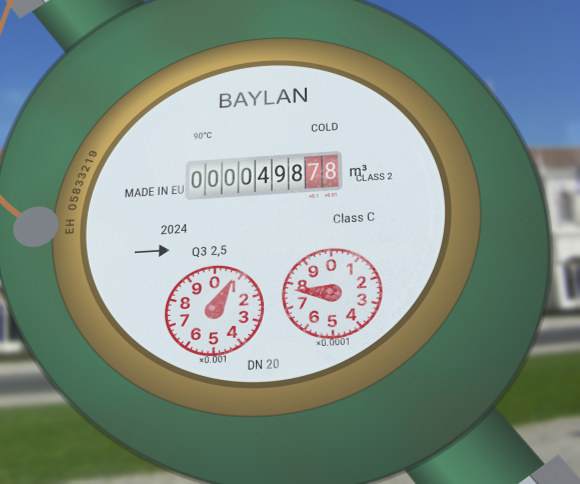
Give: 498.7807; m³
